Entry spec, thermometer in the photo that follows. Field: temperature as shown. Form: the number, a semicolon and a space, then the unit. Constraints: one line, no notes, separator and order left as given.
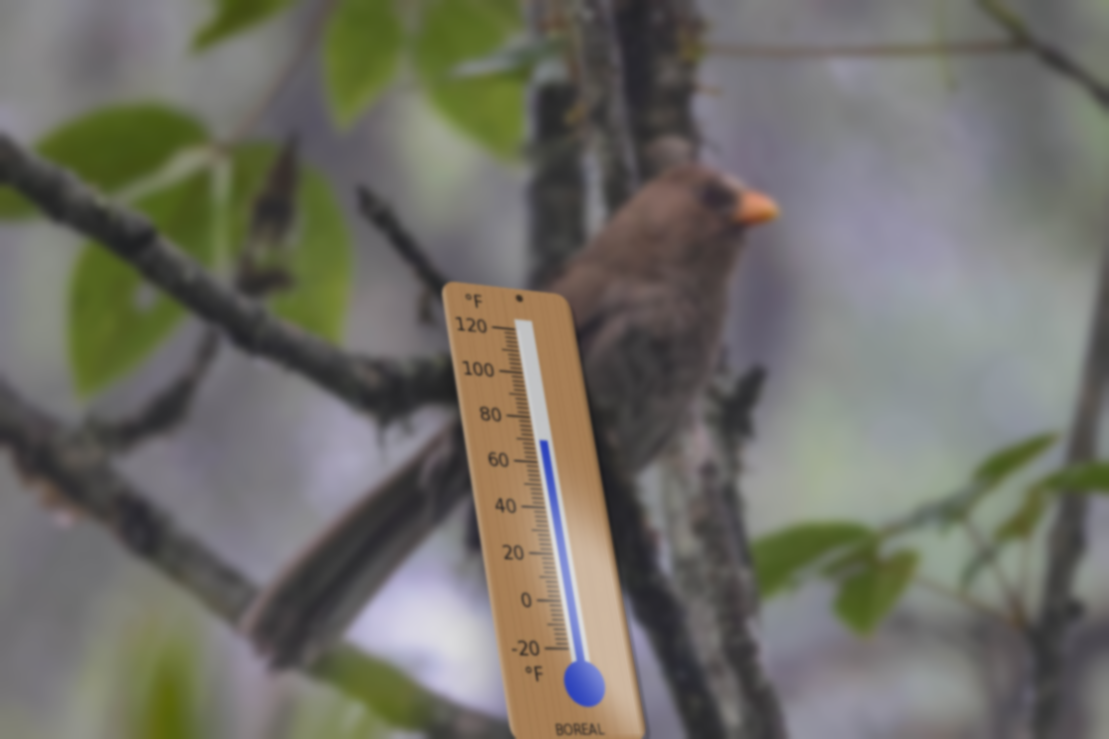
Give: 70; °F
